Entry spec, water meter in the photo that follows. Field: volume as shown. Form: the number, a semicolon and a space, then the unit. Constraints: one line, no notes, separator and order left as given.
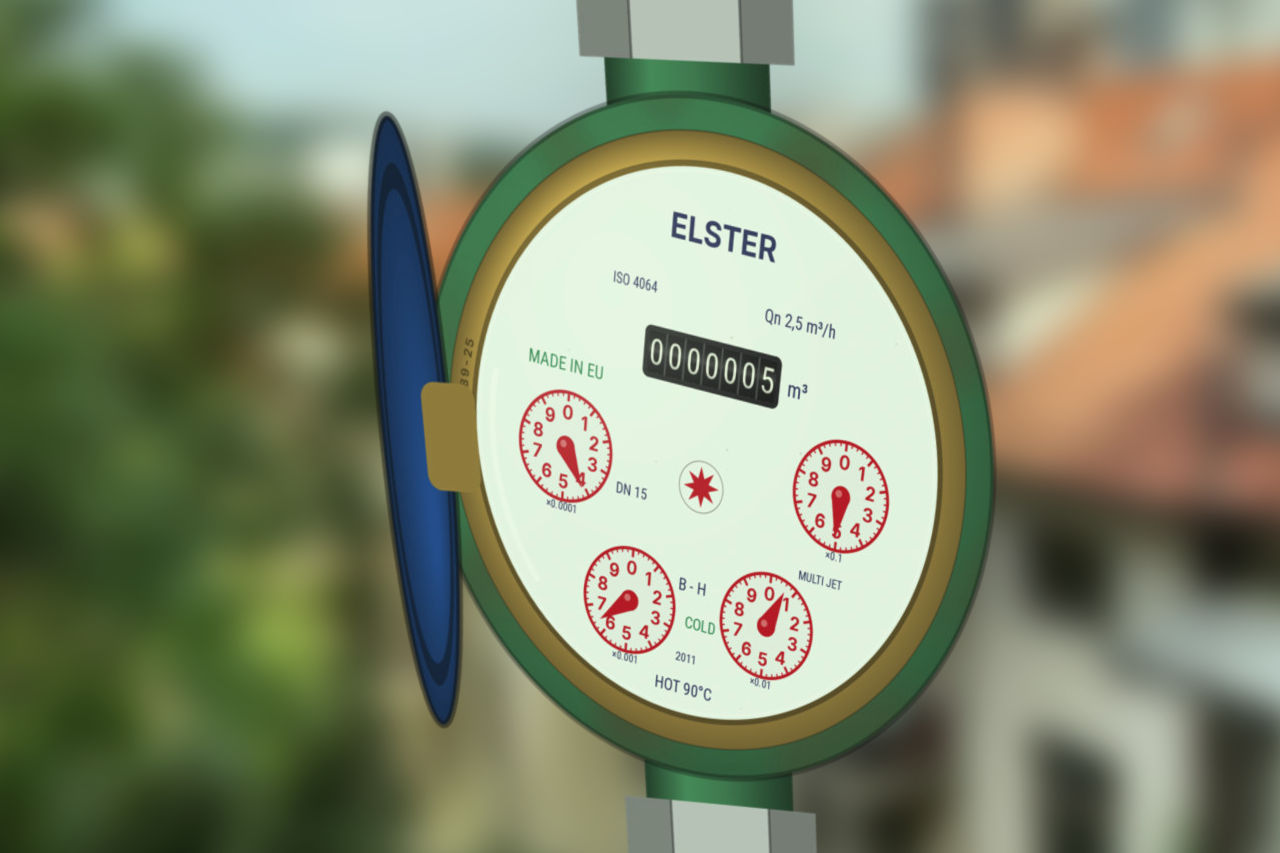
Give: 5.5064; m³
